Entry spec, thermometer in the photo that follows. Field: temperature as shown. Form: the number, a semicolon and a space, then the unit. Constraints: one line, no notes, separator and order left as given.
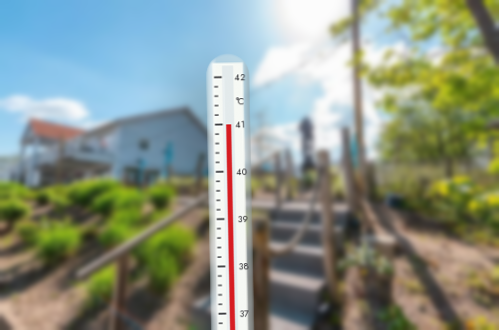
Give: 41; °C
